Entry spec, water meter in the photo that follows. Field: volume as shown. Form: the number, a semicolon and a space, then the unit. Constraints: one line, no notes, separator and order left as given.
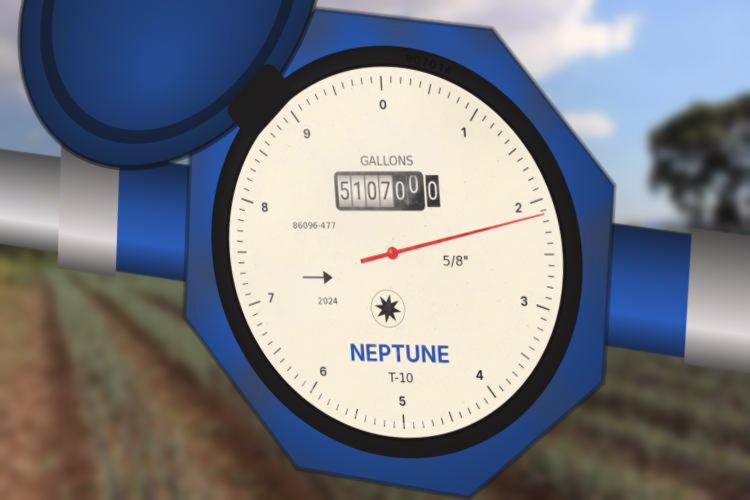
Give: 5107002.1; gal
